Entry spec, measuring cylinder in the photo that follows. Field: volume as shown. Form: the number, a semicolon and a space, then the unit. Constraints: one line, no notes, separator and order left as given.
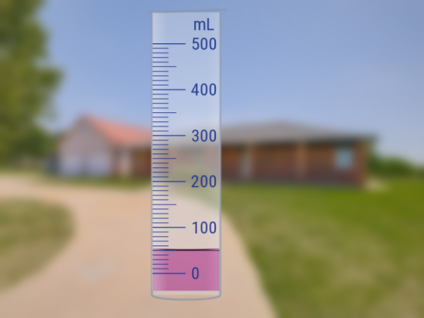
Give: 50; mL
